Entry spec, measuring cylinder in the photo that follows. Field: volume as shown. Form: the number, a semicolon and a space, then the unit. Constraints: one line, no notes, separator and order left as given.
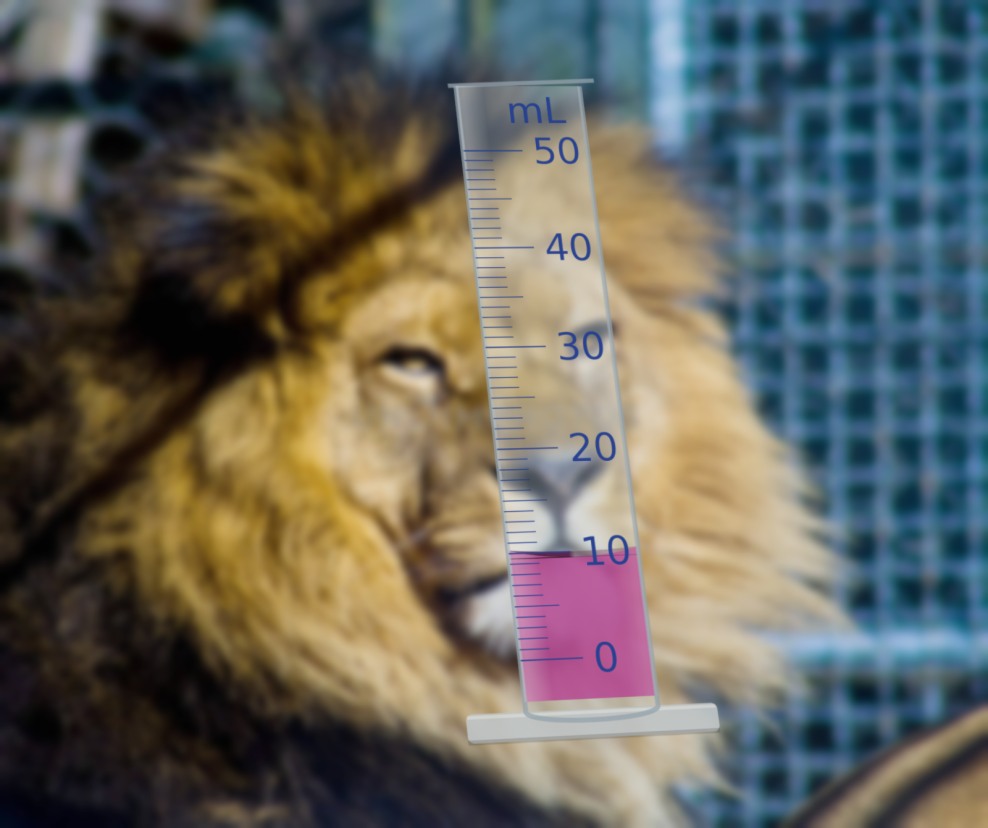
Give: 9.5; mL
